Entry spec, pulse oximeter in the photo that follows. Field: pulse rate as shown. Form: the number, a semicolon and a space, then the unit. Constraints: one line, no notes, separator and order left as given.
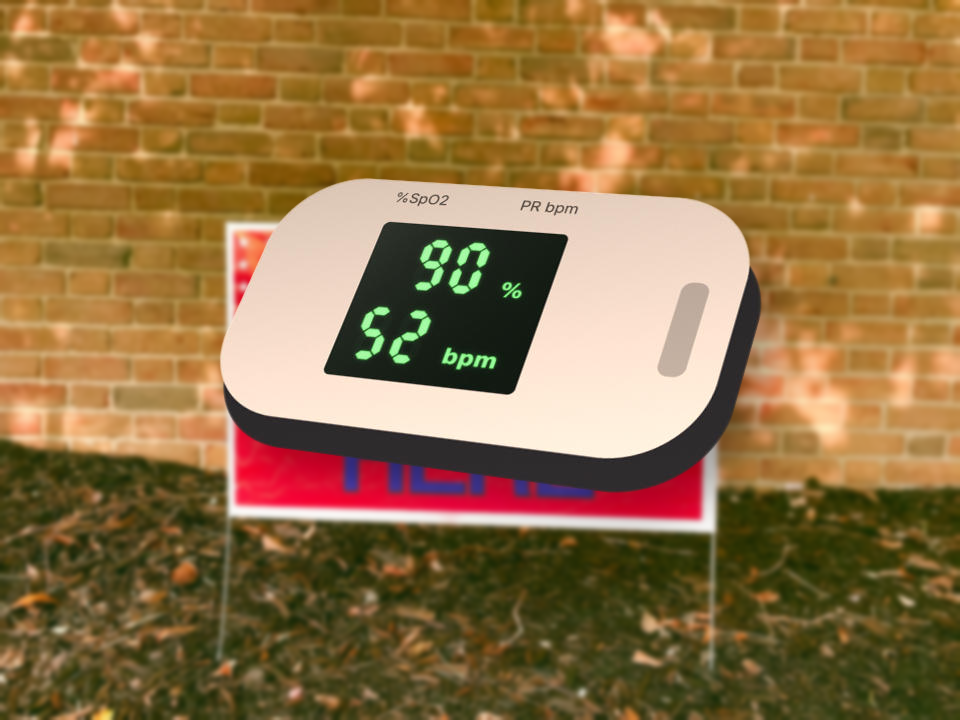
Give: 52; bpm
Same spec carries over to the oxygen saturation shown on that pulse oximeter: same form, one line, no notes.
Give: 90; %
